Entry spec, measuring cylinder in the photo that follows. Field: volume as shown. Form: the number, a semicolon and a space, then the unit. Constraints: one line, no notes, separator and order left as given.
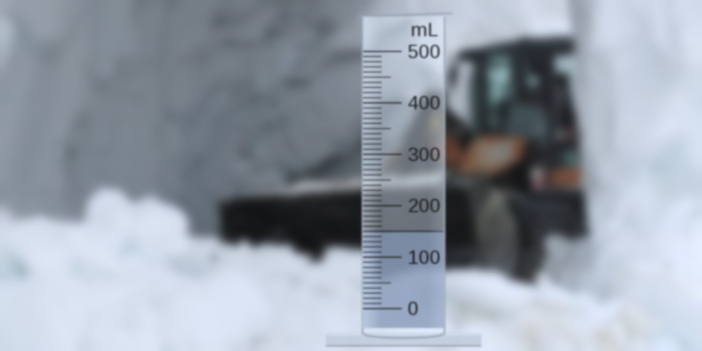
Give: 150; mL
